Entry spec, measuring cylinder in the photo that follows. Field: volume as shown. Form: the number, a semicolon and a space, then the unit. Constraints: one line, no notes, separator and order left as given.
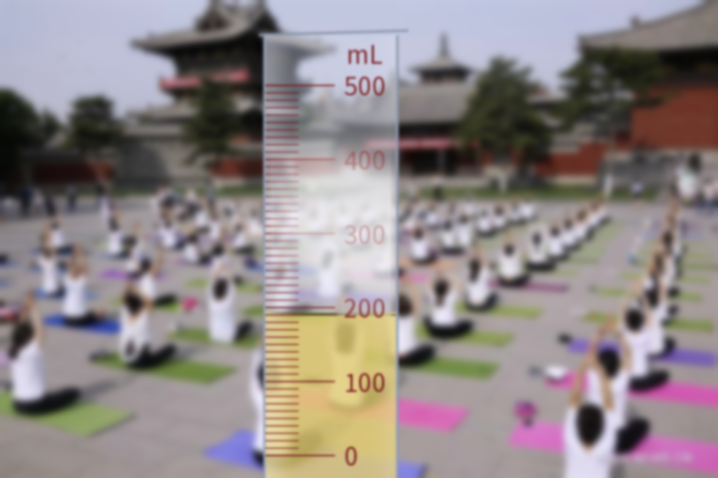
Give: 190; mL
